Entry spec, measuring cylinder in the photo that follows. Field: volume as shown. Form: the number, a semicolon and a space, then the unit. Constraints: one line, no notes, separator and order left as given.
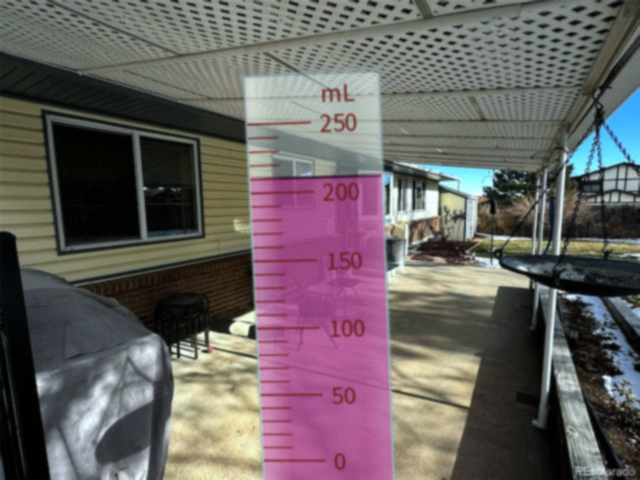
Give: 210; mL
